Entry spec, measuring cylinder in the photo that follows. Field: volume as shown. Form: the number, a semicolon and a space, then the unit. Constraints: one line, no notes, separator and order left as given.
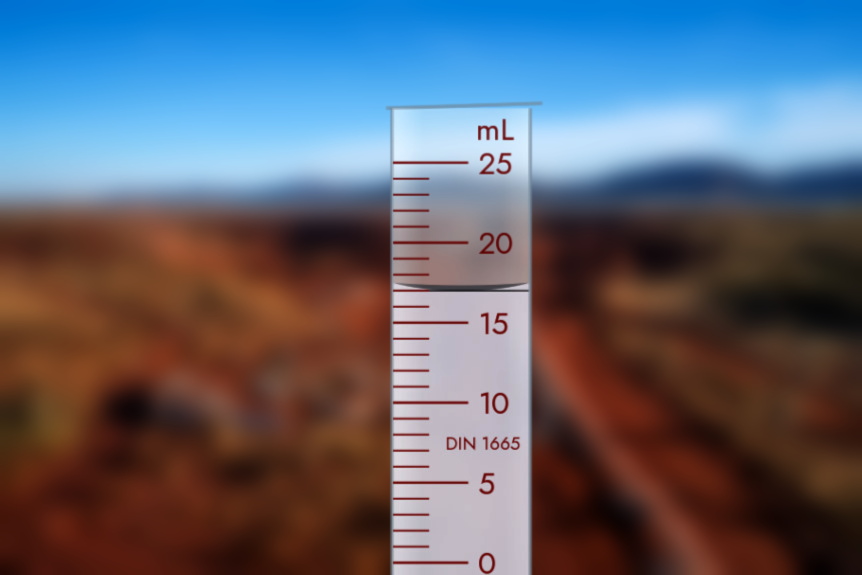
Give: 17; mL
